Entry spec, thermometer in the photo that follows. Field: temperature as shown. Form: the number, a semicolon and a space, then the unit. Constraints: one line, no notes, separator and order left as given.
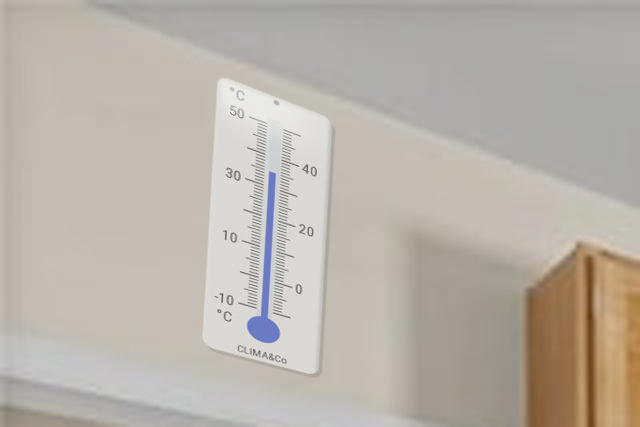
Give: 35; °C
